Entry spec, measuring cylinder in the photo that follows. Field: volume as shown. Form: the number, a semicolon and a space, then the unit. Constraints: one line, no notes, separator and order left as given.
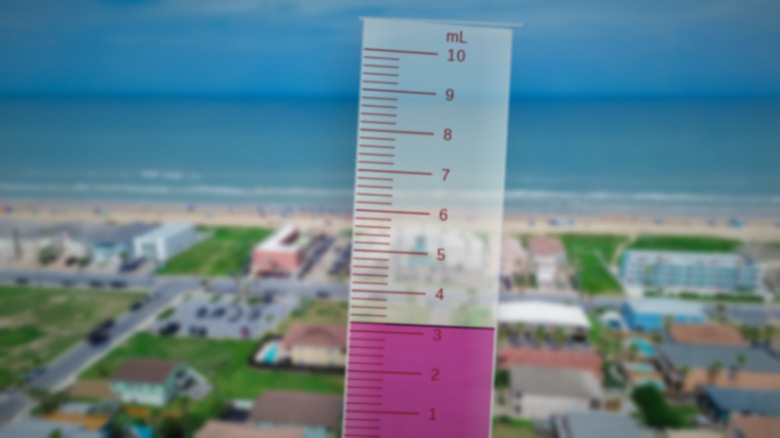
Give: 3.2; mL
